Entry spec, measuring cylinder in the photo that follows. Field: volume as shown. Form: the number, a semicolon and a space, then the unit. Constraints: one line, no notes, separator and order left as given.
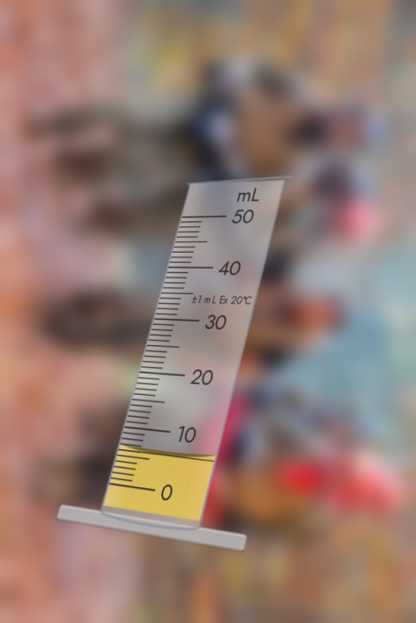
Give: 6; mL
